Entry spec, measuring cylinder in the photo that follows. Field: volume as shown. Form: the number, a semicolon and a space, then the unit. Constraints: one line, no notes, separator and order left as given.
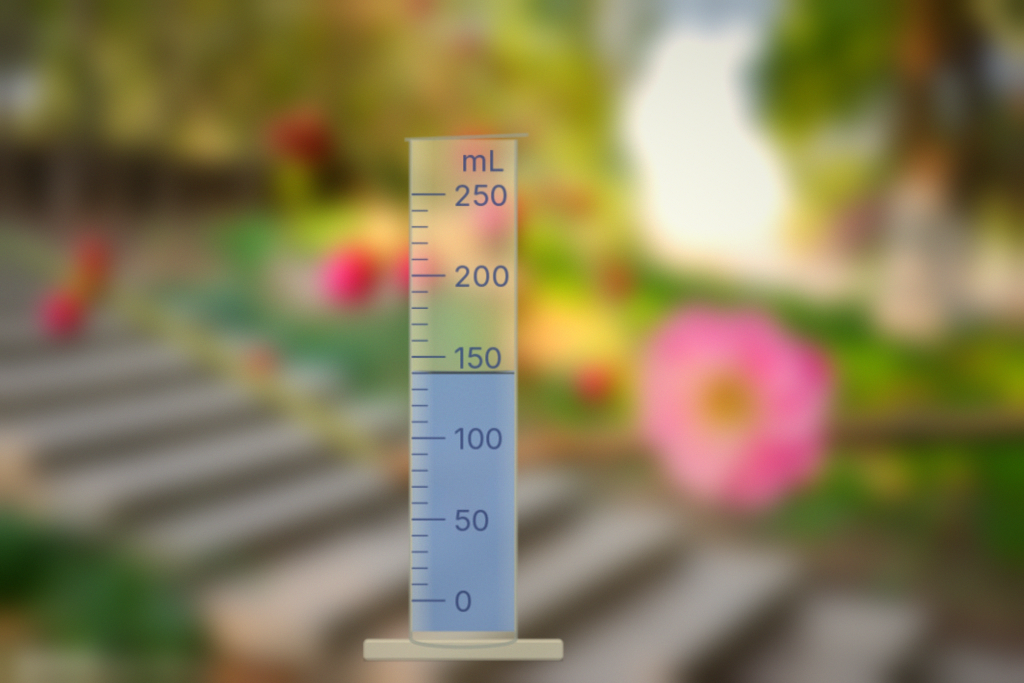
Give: 140; mL
